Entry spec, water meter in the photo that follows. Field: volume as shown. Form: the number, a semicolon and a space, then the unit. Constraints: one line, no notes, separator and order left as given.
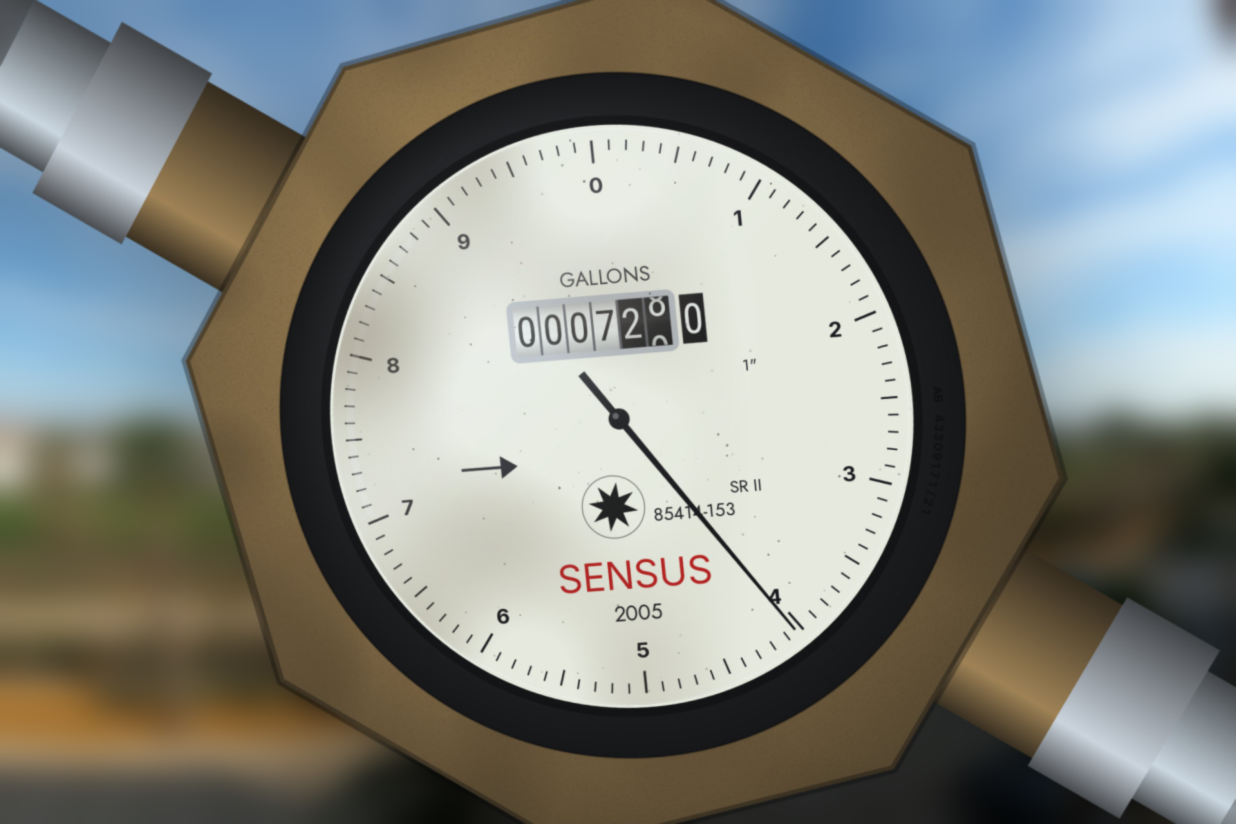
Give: 7284.0; gal
